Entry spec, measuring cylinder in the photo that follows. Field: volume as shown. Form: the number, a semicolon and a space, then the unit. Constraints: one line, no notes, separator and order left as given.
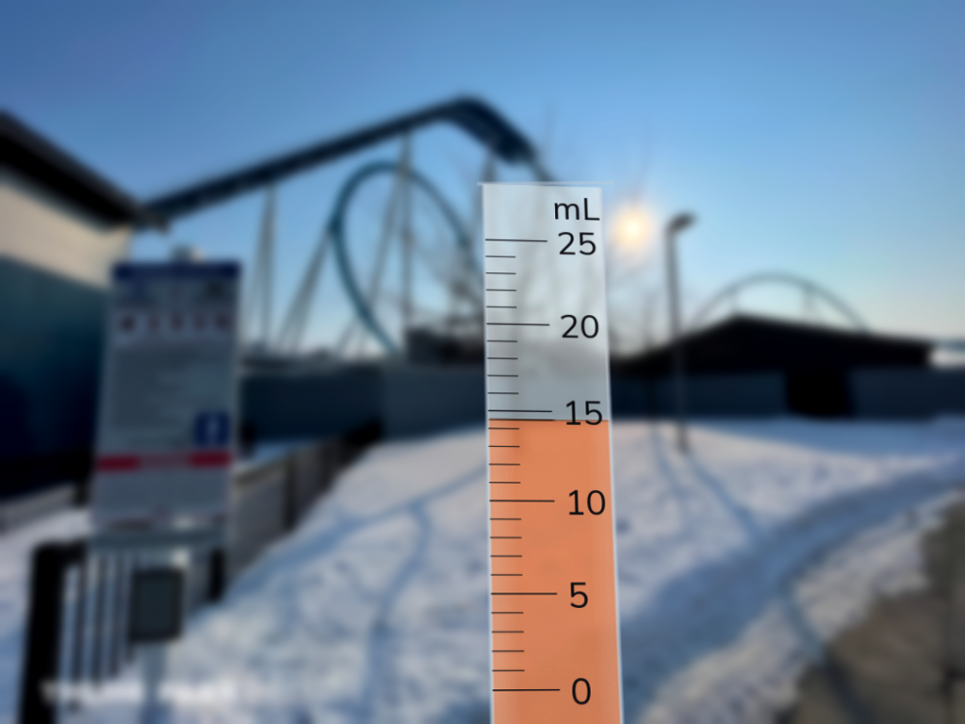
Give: 14.5; mL
